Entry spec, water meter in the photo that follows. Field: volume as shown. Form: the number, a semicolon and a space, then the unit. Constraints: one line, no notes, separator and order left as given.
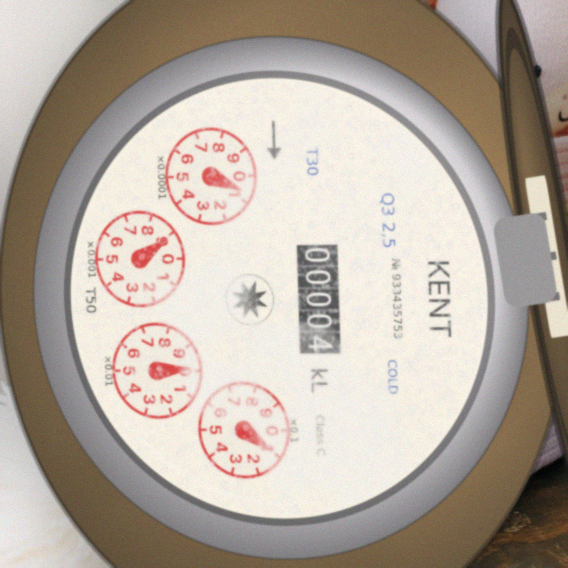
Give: 4.0990; kL
